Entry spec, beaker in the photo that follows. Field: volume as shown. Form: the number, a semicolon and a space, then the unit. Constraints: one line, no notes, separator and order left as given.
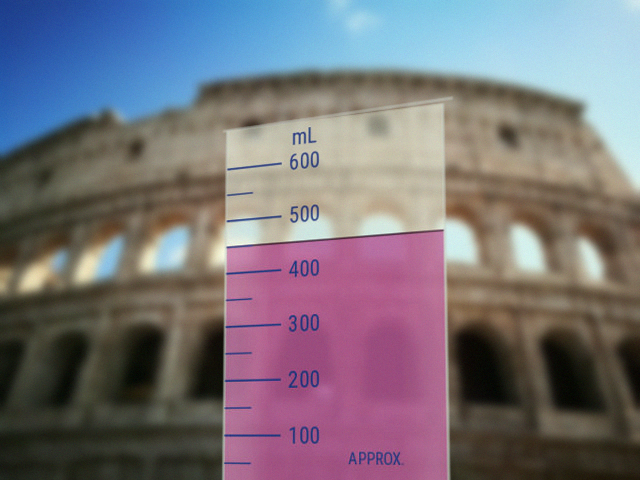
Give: 450; mL
